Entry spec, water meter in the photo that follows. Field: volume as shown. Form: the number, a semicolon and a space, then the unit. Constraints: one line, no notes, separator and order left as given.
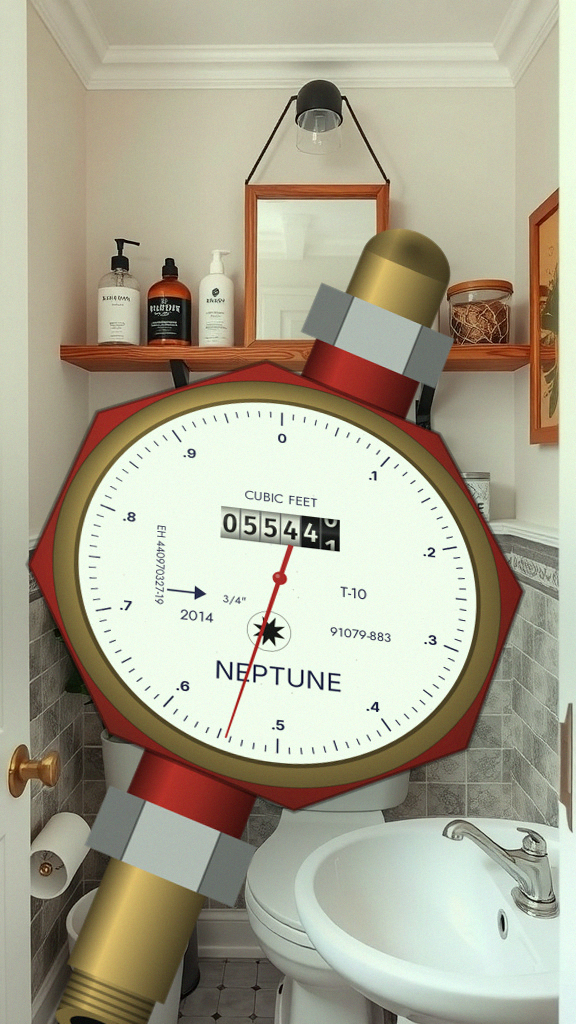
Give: 55440.54; ft³
